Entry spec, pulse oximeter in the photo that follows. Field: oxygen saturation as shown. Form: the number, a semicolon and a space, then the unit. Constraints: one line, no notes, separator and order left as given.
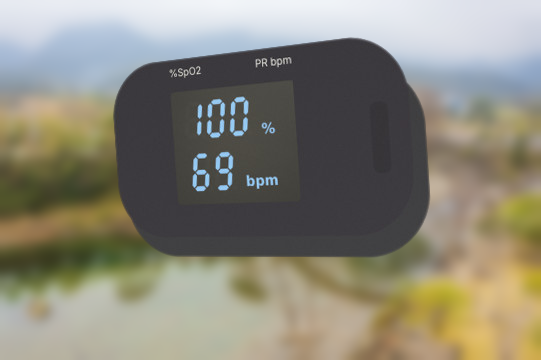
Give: 100; %
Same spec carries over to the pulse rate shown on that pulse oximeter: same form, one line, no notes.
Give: 69; bpm
